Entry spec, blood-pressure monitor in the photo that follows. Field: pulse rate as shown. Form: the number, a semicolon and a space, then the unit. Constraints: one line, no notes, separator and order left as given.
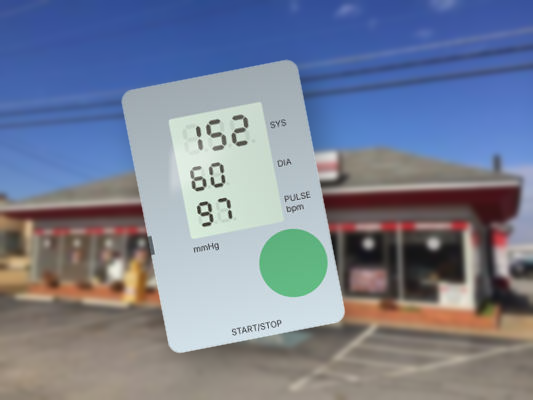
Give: 97; bpm
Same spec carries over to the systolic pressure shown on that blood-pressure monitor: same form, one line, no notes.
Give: 152; mmHg
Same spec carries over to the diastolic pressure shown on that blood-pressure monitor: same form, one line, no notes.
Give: 60; mmHg
